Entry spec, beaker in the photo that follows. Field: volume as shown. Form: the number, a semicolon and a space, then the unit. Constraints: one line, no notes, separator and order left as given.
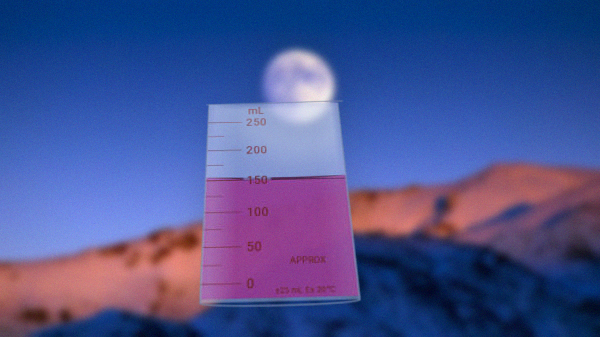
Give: 150; mL
